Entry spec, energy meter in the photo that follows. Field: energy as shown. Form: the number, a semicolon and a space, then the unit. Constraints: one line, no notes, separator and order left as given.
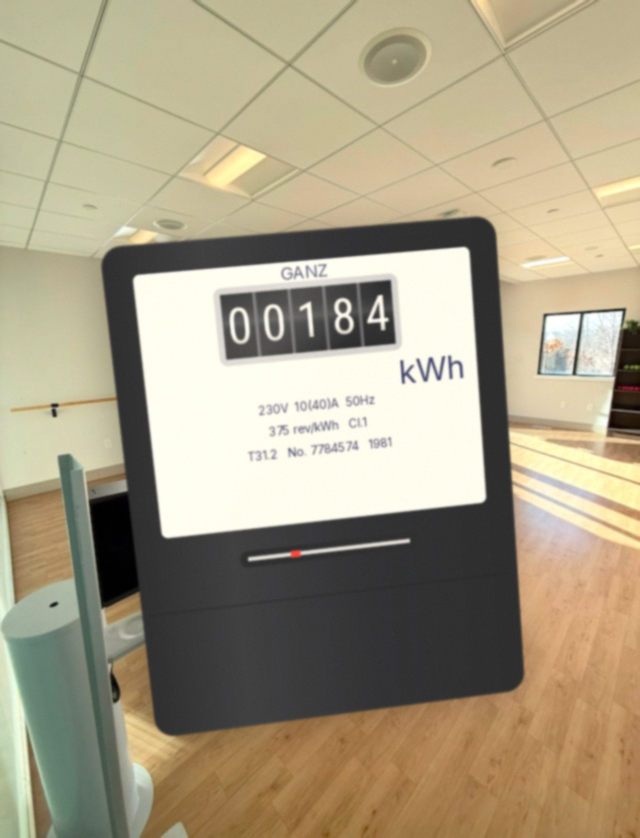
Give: 184; kWh
